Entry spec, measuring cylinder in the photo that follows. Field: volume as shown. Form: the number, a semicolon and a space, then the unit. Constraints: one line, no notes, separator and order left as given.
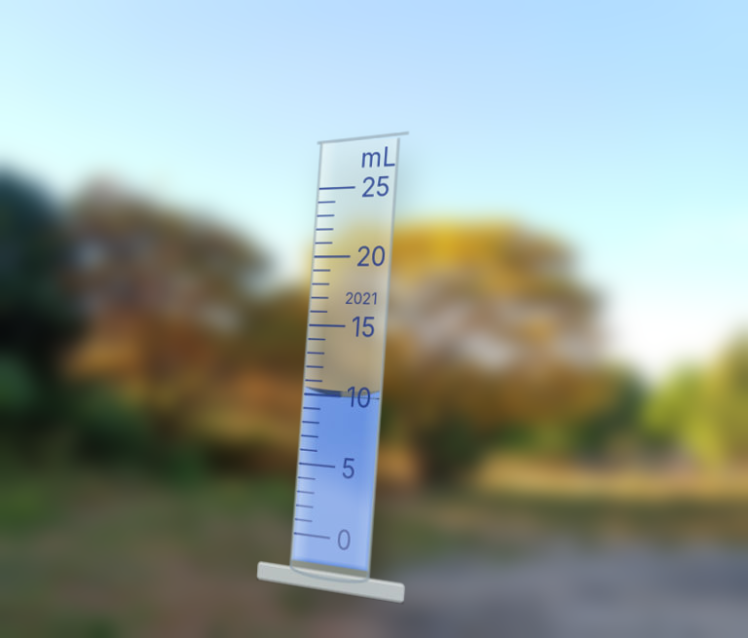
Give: 10; mL
